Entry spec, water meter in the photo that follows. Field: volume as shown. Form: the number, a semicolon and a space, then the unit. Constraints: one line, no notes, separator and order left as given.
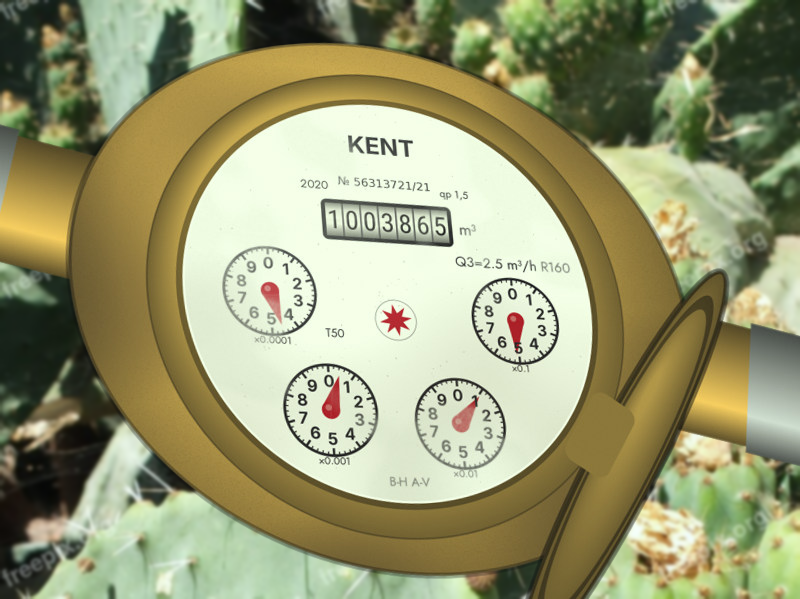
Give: 1003865.5104; m³
